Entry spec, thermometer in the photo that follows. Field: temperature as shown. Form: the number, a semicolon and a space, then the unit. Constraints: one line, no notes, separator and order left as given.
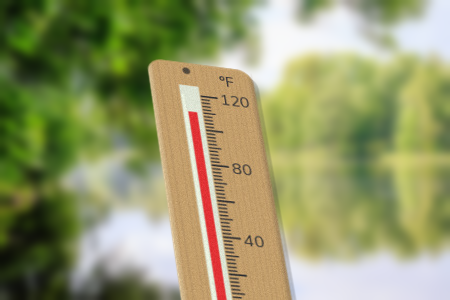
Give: 110; °F
